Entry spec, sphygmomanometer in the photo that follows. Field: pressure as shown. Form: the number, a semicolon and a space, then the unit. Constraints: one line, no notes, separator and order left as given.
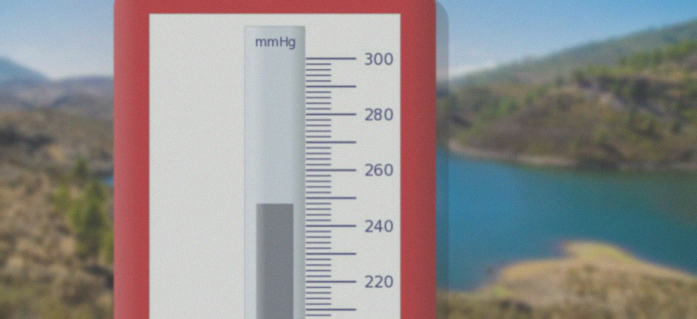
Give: 248; mmHg
